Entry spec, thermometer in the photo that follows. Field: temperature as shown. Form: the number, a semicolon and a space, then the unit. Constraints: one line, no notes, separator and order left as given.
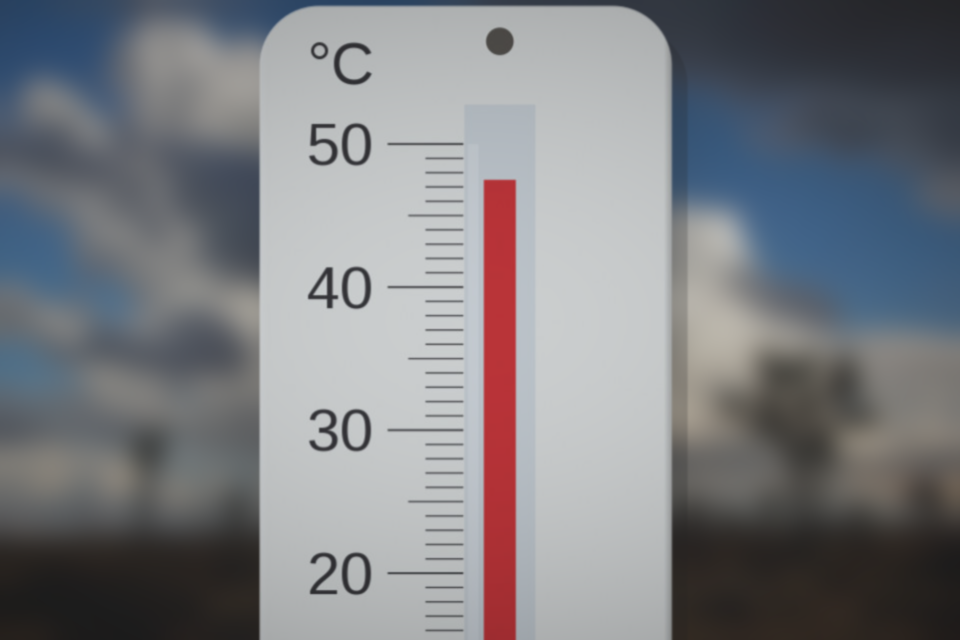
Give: 47.5; °C
